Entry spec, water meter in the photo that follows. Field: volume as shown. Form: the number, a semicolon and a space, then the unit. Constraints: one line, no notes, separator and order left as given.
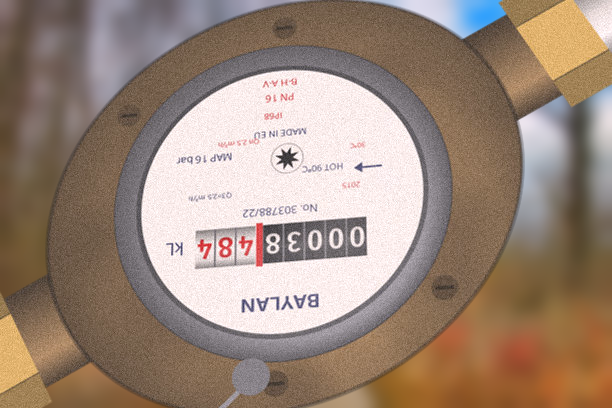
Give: 38.484; kL
